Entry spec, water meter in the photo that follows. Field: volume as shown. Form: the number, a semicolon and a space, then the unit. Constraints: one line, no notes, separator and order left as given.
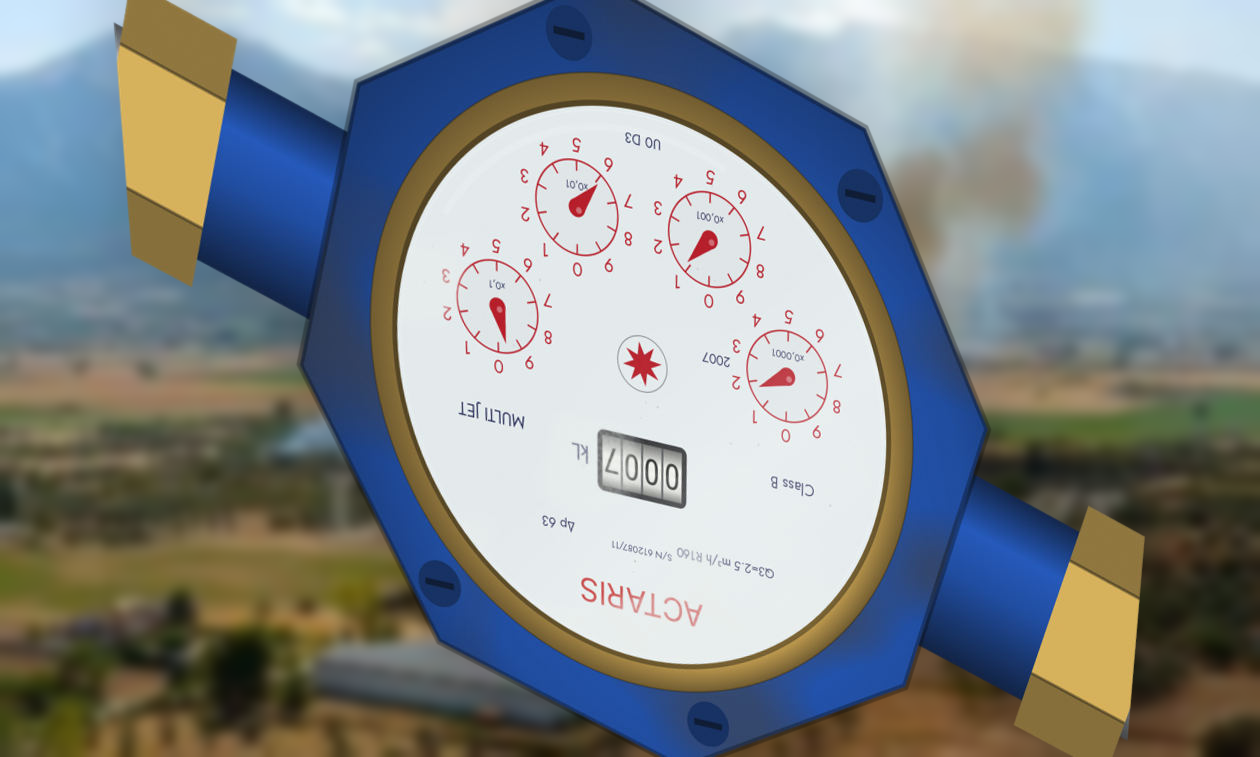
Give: 6.9611; kL
